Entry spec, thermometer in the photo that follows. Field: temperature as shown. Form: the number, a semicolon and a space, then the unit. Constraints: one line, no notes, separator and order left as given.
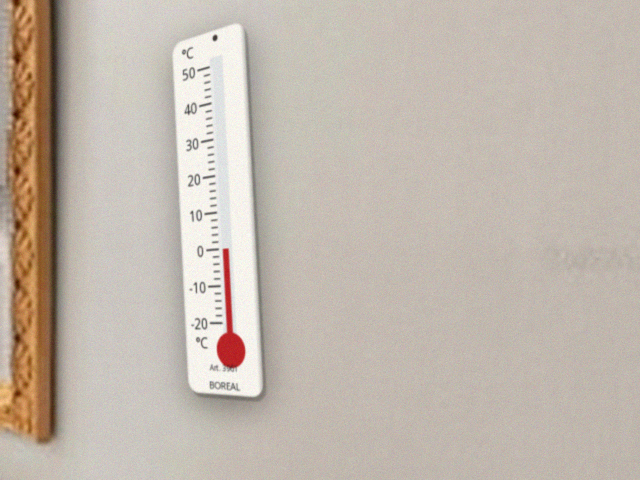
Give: 0; °C
